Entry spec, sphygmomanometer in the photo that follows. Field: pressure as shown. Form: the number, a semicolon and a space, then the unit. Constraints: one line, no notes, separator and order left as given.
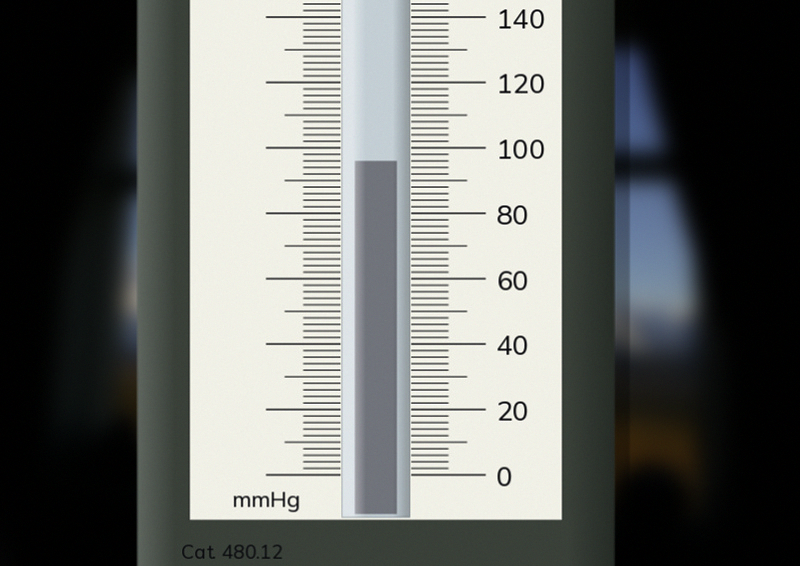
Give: 96; mmHg
